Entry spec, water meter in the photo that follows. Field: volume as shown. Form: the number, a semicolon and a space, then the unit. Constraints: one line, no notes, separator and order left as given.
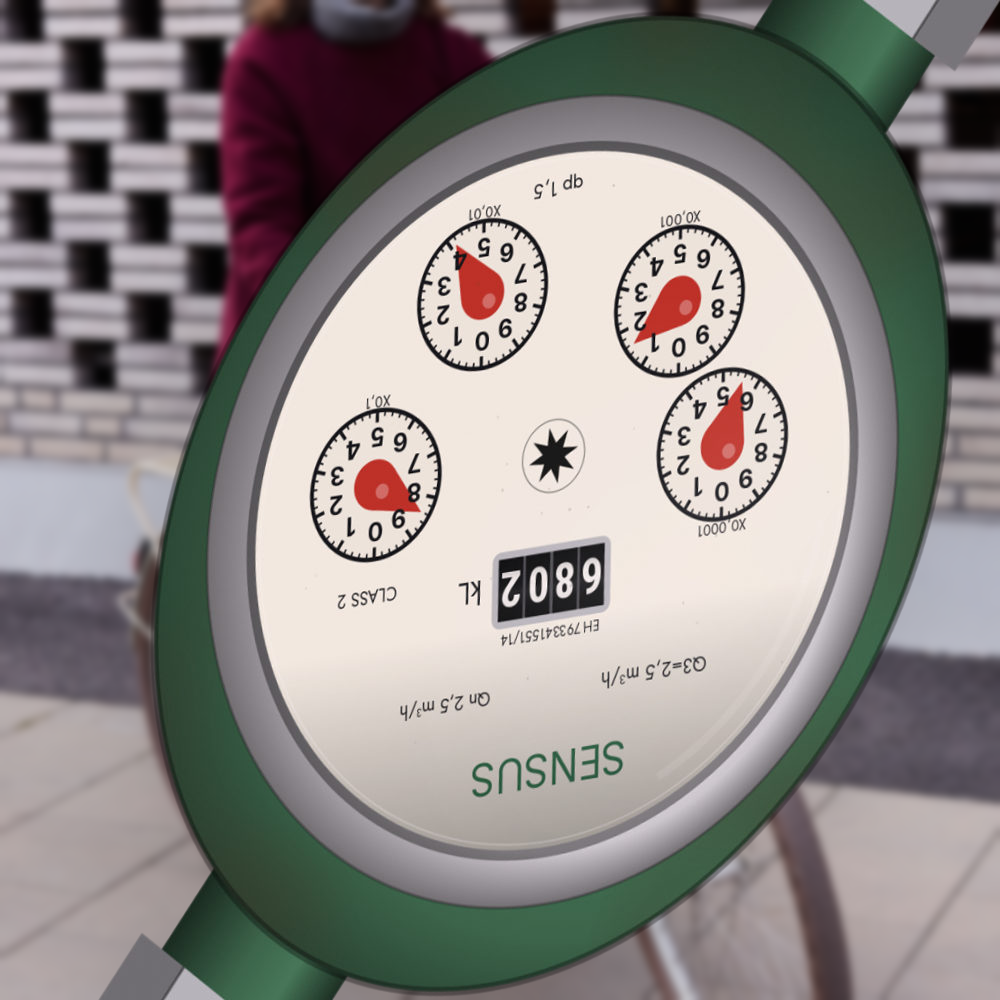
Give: 6802.8415; kL
